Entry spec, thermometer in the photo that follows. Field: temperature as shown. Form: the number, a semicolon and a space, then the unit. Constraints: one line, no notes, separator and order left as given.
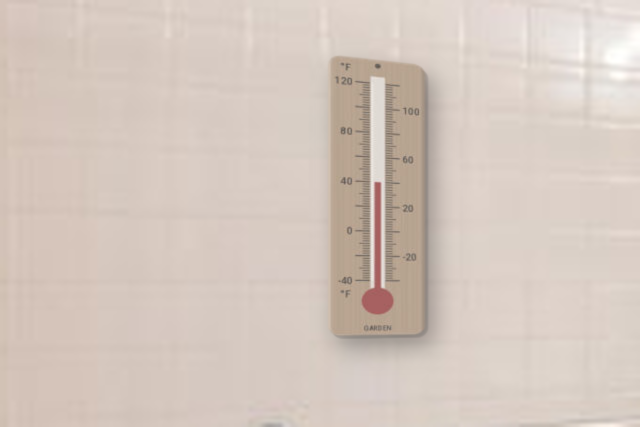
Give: 40; °F
